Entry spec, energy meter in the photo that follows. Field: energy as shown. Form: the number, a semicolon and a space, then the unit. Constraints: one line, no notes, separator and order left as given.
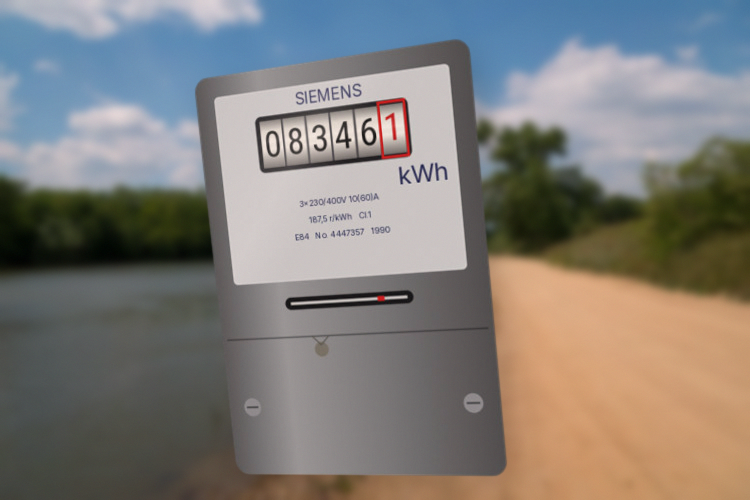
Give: 8346.1; kWh
